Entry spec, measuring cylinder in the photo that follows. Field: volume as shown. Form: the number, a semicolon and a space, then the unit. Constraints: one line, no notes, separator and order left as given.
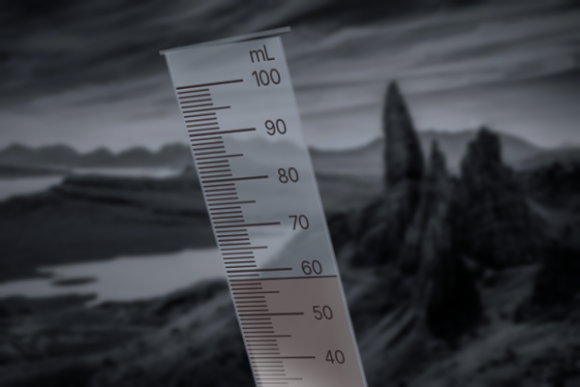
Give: 58; mL
